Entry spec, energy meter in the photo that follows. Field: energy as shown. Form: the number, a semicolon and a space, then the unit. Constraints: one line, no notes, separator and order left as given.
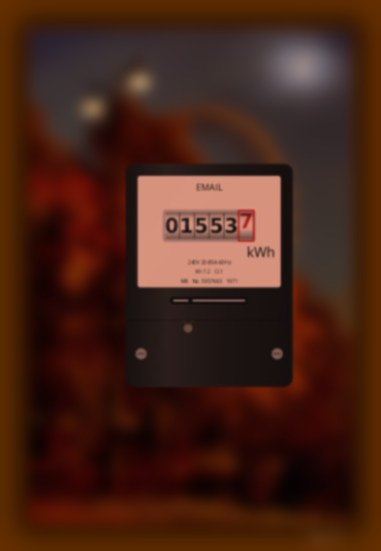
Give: 1553.7; kWh
